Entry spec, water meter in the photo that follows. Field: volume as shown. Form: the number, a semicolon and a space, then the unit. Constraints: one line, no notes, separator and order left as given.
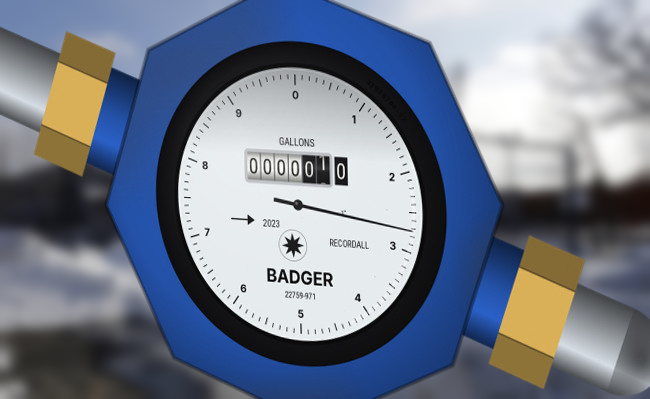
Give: 12.7; gal
